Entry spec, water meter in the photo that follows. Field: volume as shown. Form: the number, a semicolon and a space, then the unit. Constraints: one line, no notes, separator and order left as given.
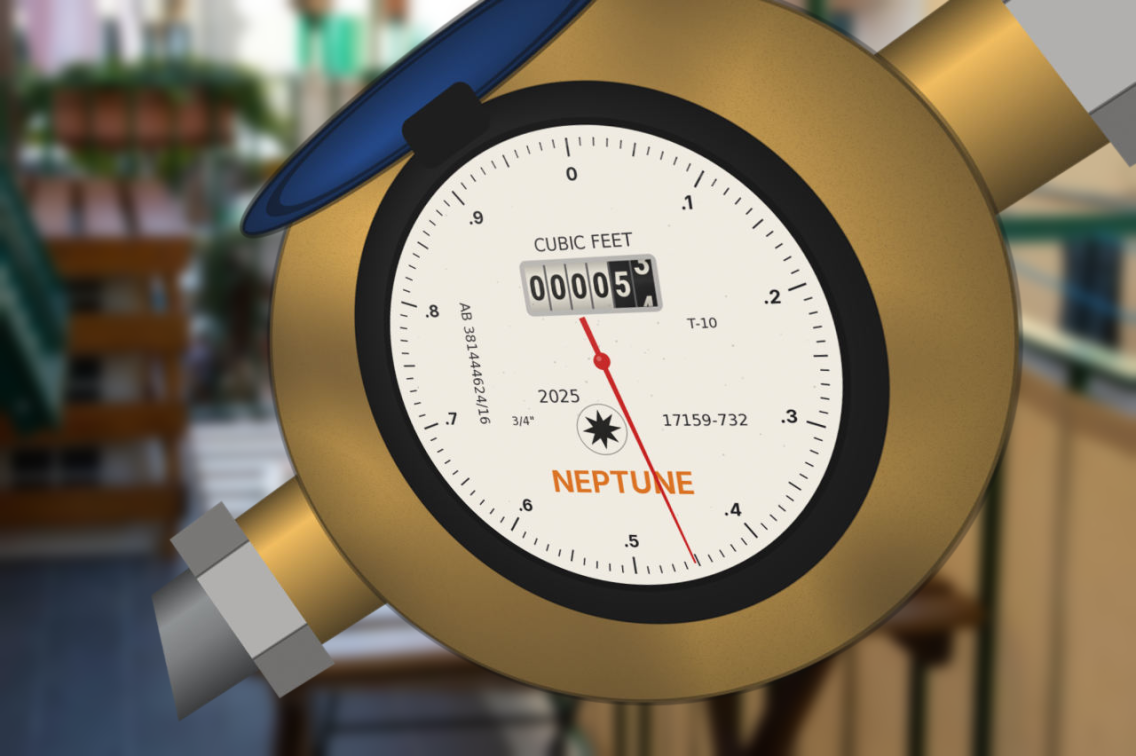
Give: 53.45; ft³
